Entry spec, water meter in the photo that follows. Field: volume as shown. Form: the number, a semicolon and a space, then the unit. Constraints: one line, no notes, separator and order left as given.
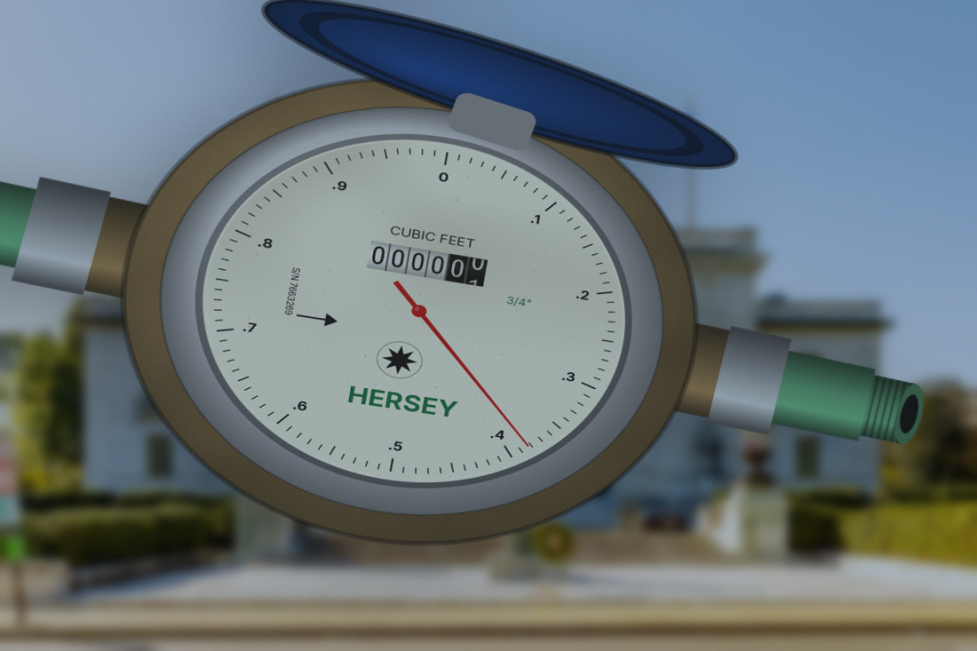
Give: 0.38; ft³
